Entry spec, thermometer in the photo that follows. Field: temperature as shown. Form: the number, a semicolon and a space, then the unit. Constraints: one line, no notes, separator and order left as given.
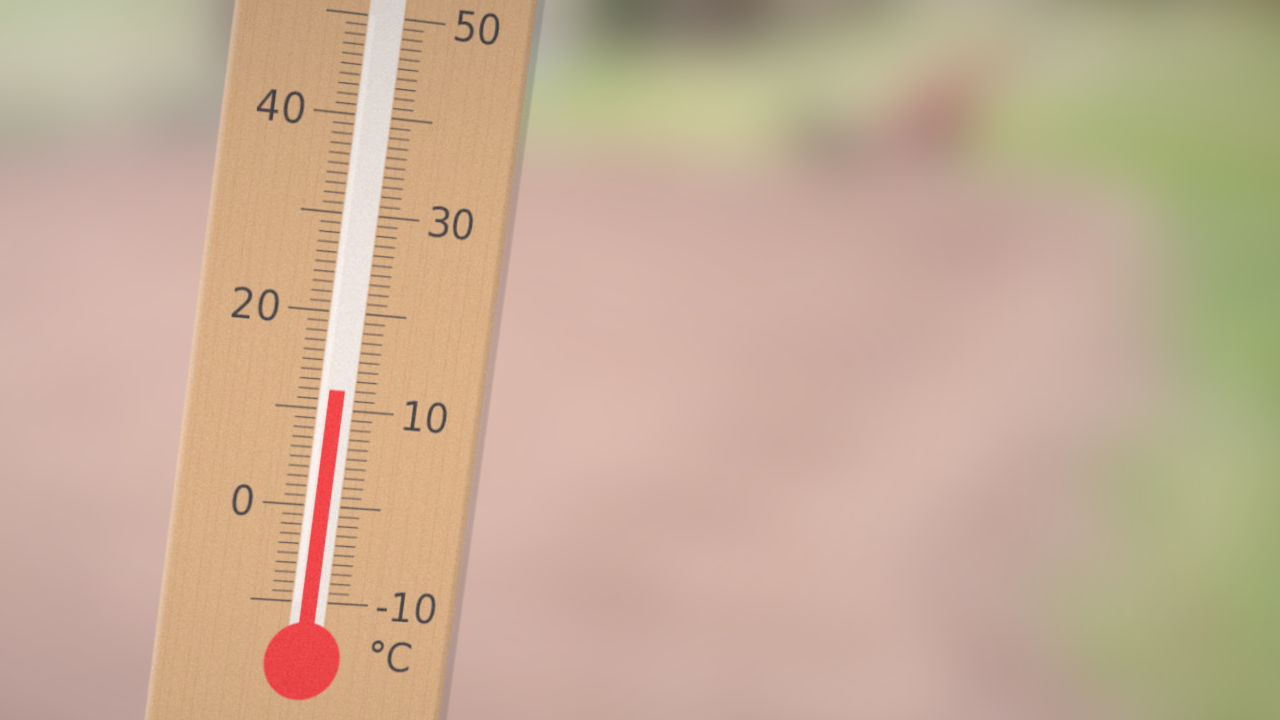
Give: 12; °C
